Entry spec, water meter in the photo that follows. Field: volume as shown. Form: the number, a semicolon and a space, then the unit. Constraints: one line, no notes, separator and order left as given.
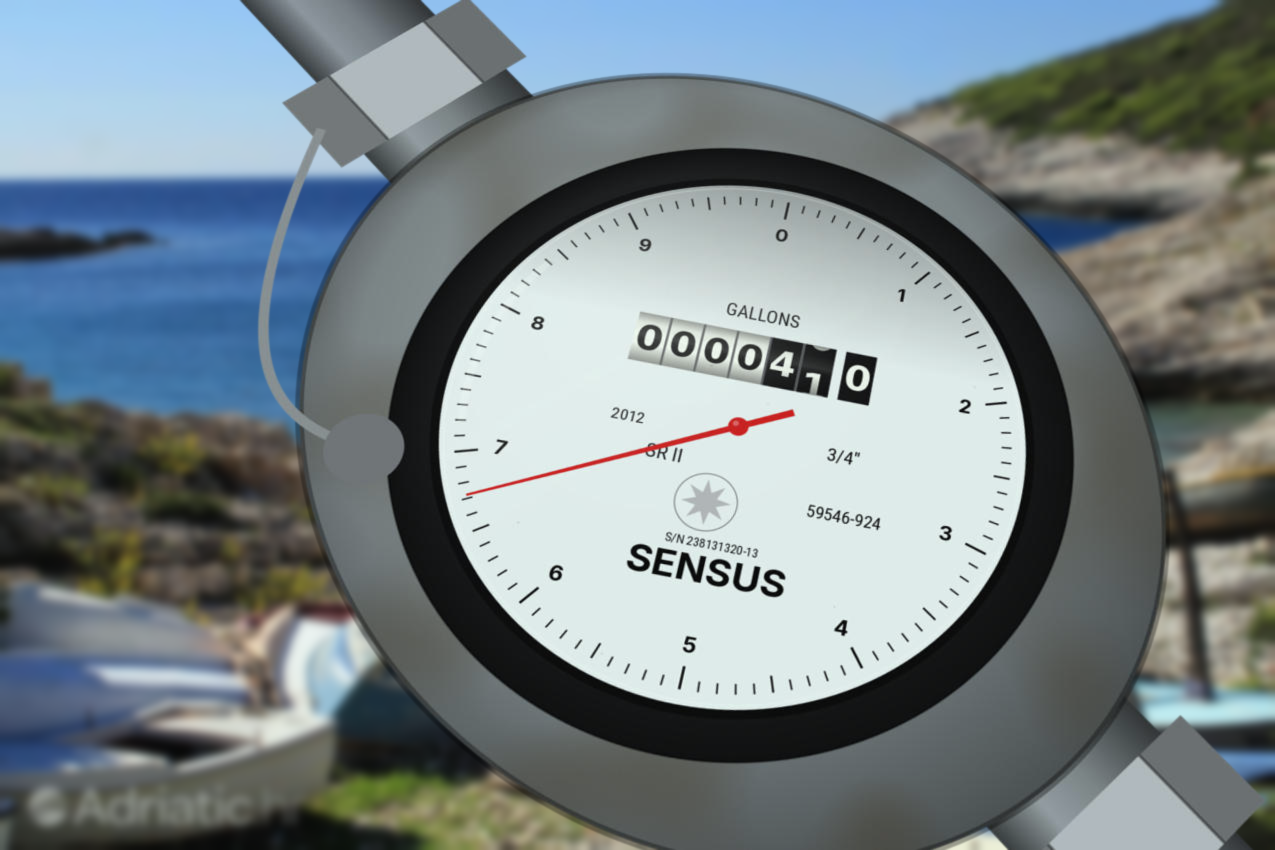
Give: 406.7; gal
